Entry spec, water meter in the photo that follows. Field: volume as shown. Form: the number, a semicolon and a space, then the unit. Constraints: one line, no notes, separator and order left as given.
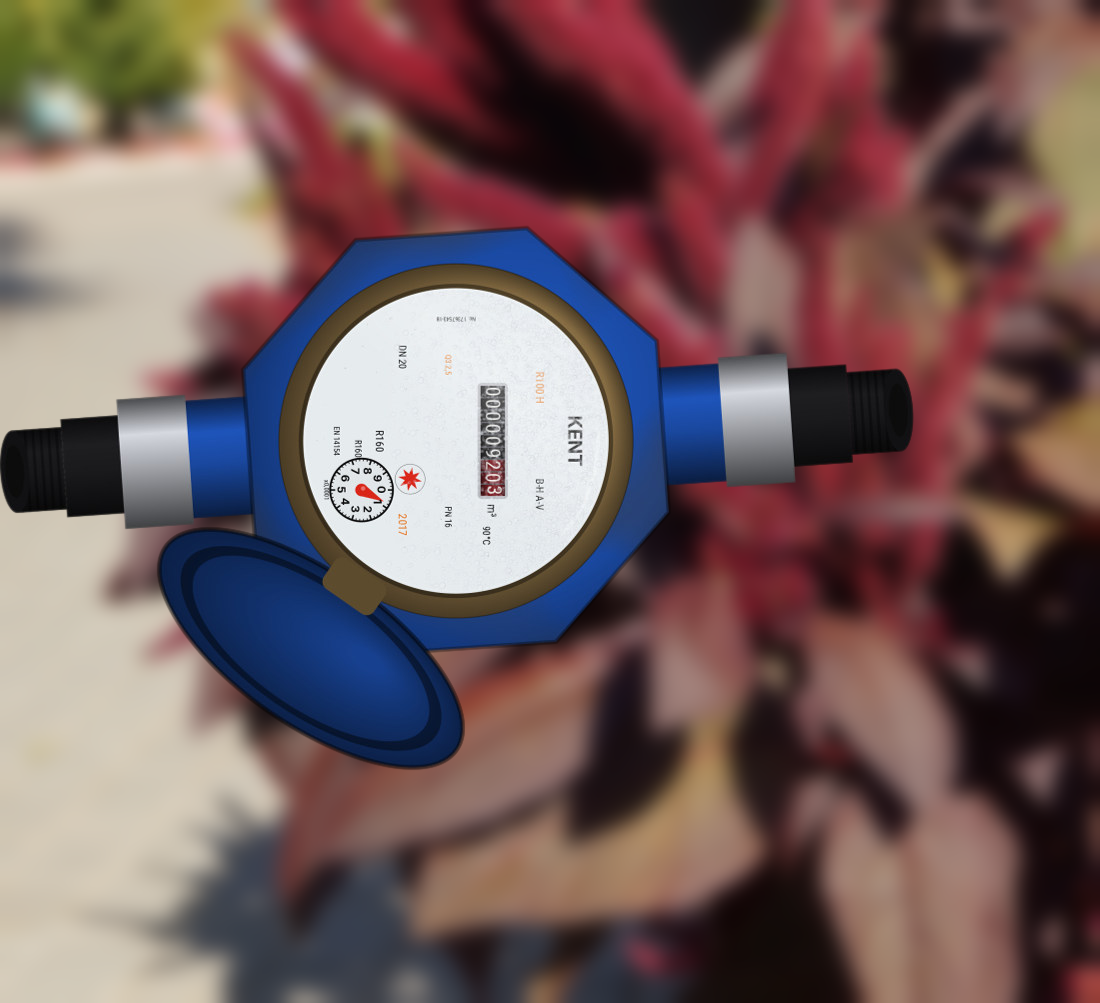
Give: 9.2030; m³
